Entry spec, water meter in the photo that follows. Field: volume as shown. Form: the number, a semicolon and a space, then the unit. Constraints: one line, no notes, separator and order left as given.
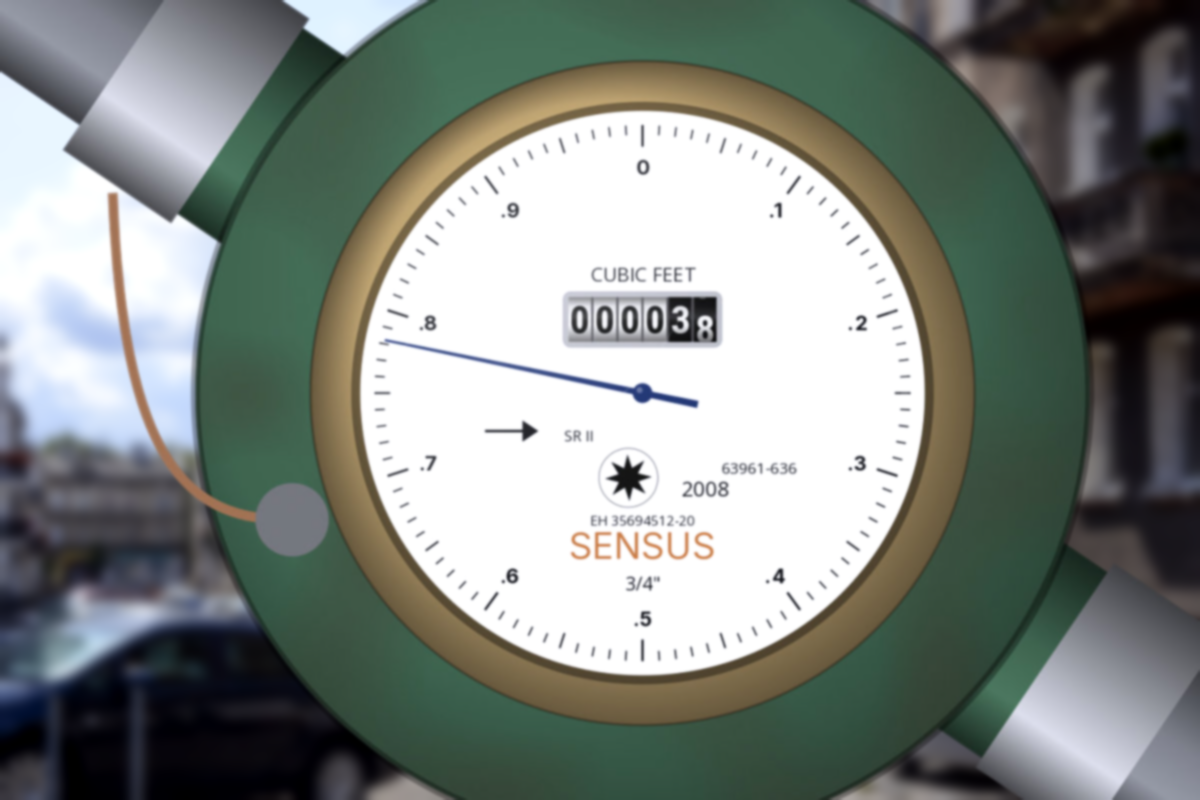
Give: 37.78; ft³
